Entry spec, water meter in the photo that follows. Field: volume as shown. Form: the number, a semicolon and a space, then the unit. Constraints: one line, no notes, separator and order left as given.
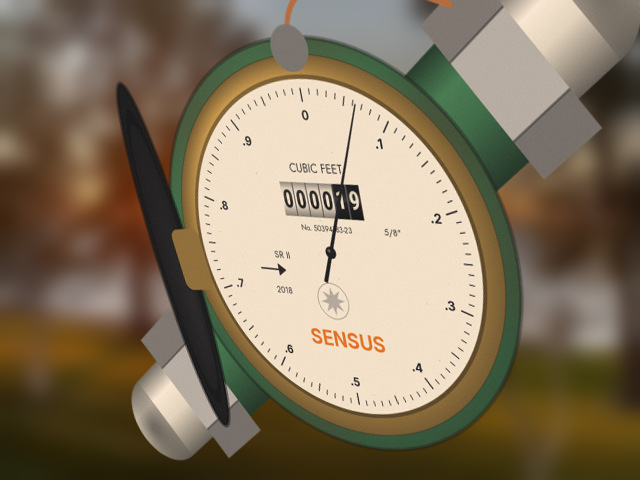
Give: 19.06; ft³
